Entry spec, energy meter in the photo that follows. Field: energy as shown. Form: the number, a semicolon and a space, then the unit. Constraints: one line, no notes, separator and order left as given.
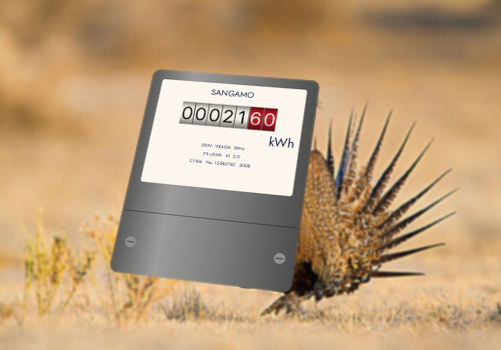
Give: 21.60; kWh
